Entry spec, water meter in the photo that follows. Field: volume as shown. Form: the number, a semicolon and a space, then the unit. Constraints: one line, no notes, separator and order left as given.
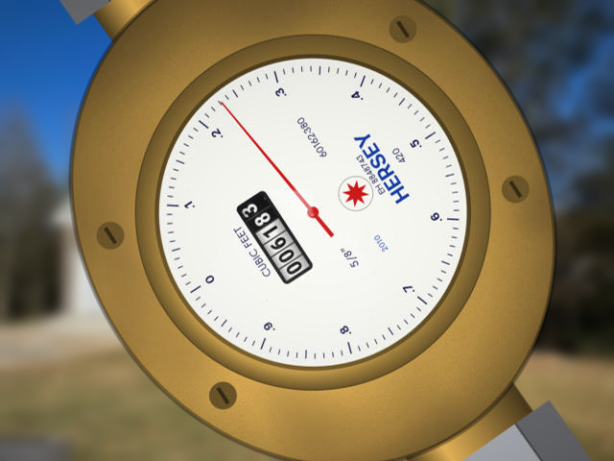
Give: 6183.23; ft³
